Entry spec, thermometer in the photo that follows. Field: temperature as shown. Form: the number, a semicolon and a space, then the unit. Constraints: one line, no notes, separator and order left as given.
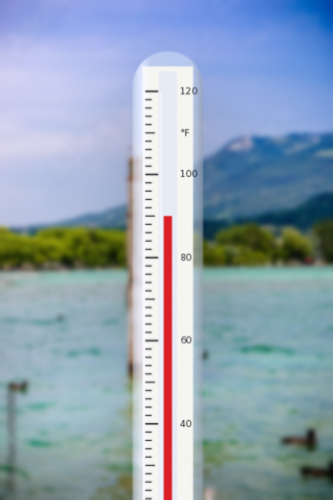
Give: 90; °F
